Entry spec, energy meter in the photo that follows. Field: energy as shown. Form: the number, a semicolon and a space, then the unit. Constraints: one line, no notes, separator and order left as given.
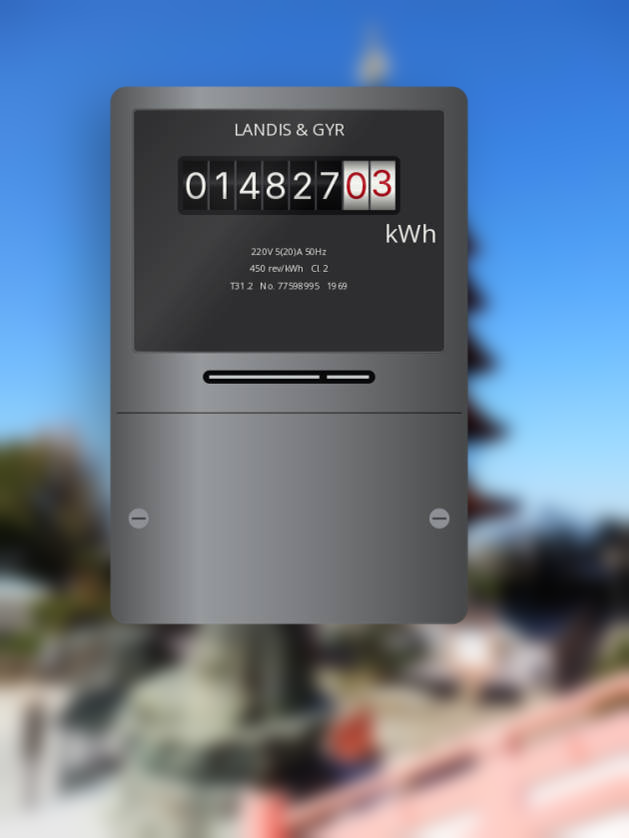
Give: 14827.03; kWh
